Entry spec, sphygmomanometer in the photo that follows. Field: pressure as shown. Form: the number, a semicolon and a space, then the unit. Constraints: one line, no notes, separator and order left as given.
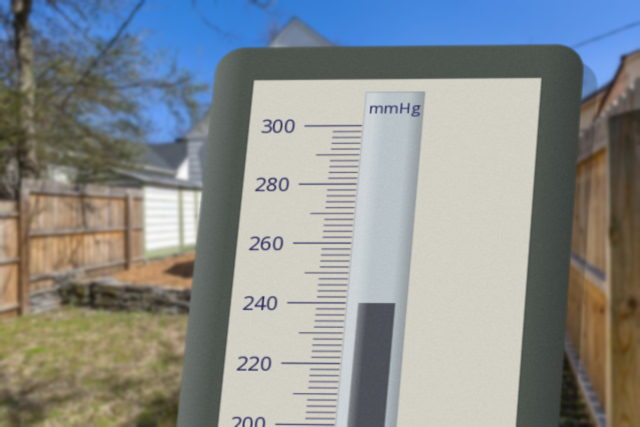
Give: 240; mmHg
